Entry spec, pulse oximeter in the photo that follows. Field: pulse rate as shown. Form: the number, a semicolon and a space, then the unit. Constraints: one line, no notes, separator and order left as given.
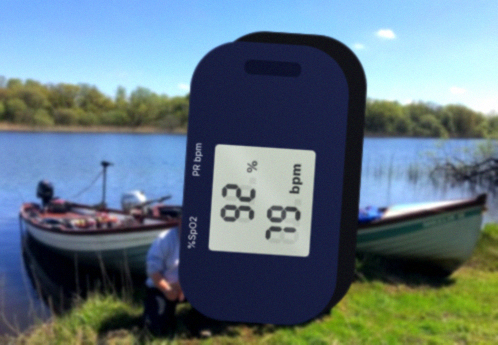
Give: 79; bpm
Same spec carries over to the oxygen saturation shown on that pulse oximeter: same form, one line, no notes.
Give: 92; %
